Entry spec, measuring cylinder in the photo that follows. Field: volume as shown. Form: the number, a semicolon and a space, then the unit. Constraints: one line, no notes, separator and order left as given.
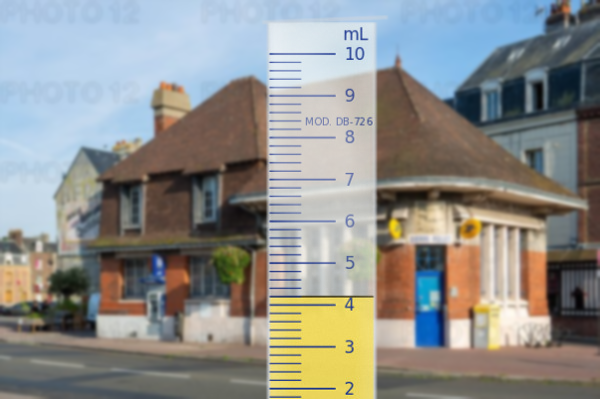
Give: 4.2; mL
